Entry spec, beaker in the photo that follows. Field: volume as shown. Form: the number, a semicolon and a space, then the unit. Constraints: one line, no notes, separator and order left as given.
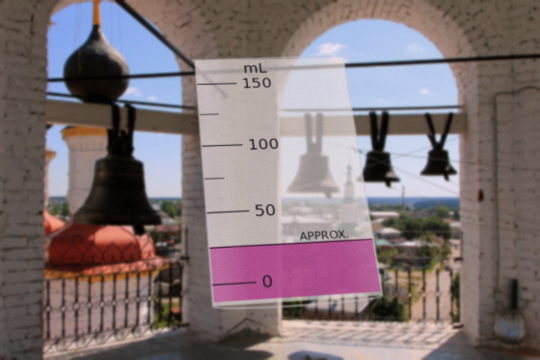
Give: 25; mL
